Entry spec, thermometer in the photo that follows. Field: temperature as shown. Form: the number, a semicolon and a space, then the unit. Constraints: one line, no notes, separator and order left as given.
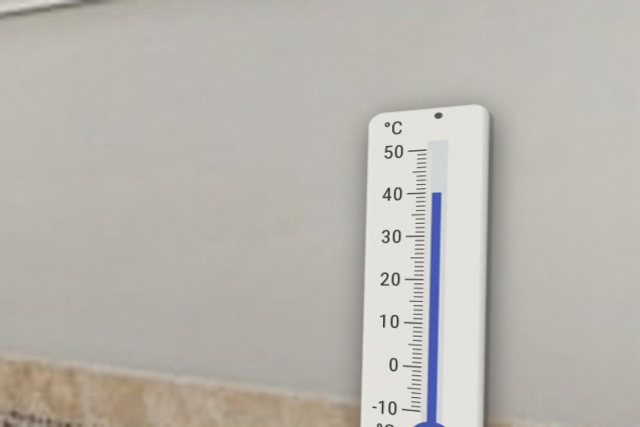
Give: 40; °C
